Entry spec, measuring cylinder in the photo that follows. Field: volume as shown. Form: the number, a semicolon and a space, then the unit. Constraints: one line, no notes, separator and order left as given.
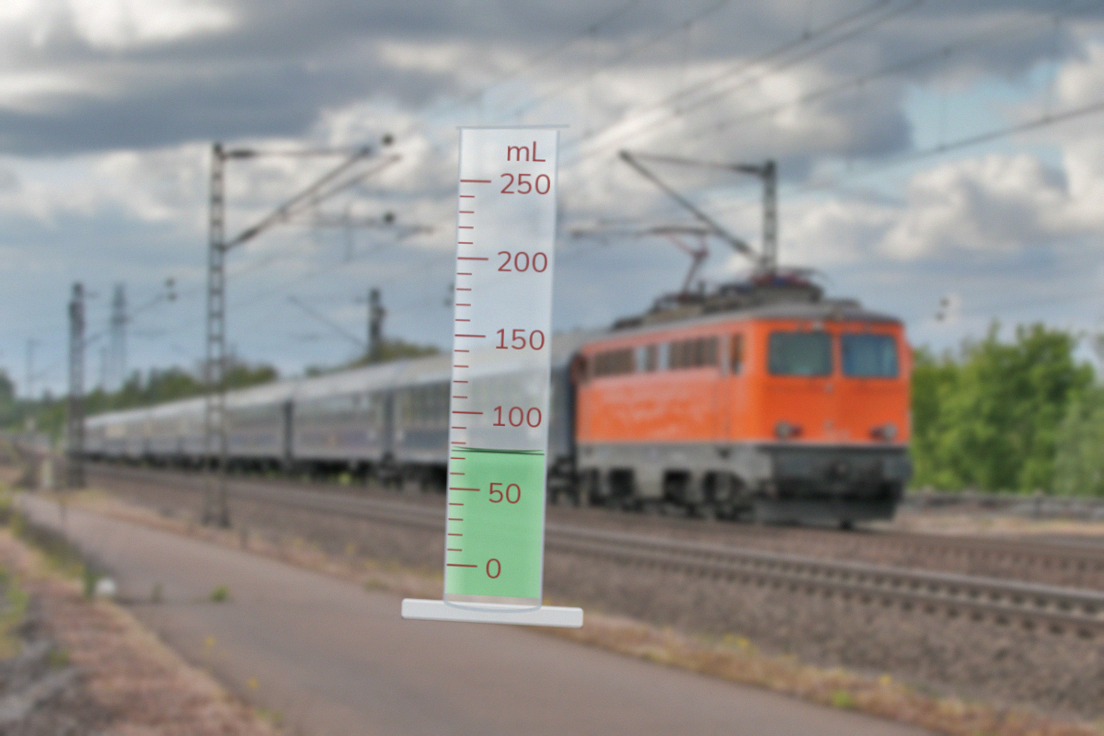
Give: 75; mL
